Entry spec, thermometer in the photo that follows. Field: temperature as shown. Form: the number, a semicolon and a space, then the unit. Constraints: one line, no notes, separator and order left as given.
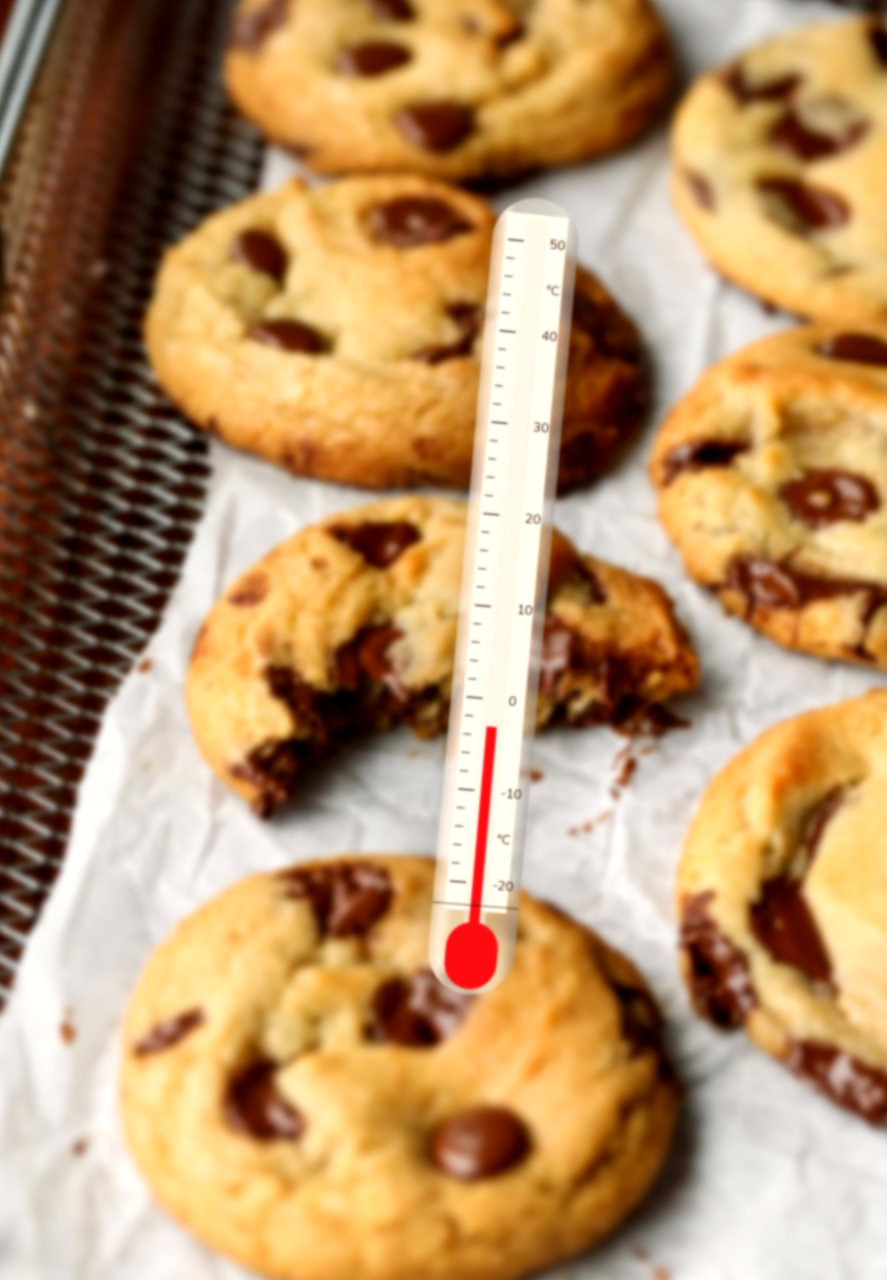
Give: -3; °C
